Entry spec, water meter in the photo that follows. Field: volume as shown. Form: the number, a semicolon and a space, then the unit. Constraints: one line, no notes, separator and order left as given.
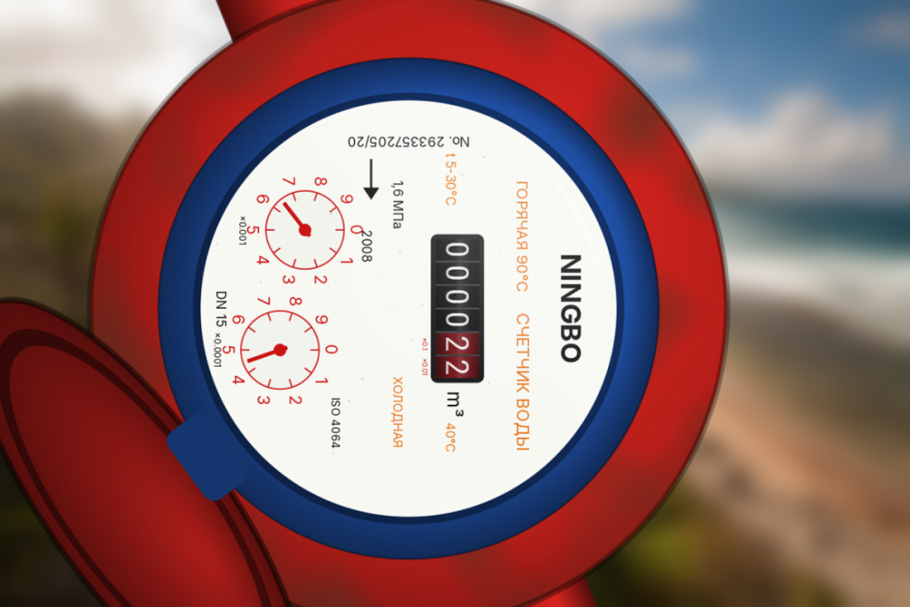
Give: 0.2264; m³
